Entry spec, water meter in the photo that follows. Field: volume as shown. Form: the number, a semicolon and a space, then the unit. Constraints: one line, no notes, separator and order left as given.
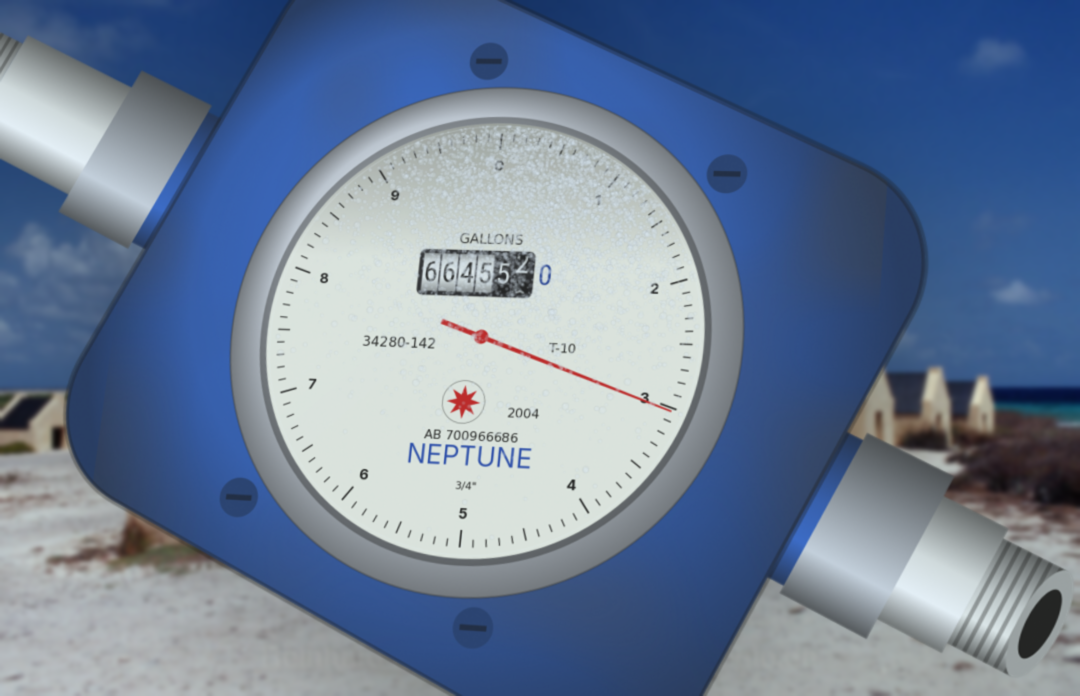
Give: 6645523.0; gal
